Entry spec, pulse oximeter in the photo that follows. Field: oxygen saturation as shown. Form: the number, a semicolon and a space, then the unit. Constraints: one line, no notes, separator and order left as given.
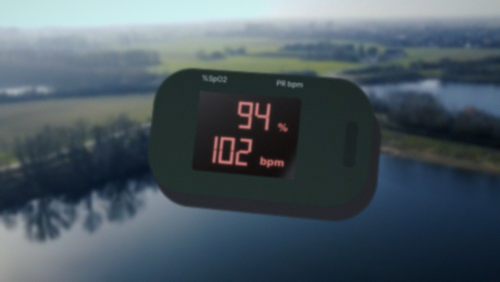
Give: 94; %
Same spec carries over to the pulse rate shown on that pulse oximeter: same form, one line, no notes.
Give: 102; bpm
